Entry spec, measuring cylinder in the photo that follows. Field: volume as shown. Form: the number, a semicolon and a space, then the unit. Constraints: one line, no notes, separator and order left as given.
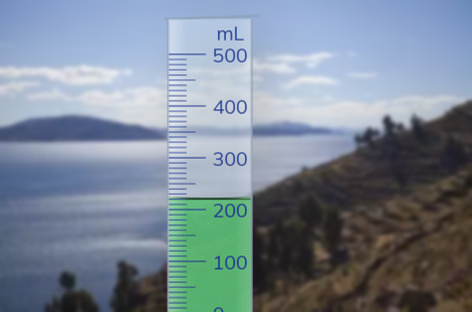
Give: 220; mL
